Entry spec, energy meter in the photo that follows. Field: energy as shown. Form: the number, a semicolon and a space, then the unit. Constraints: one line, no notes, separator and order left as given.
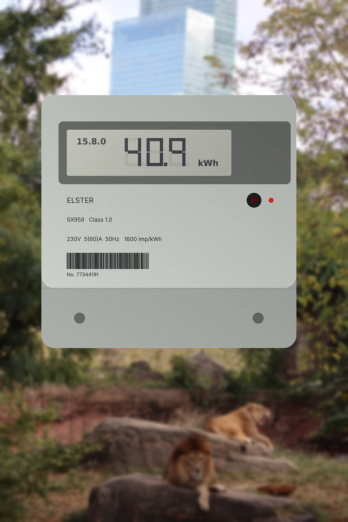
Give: 40.9; kWh
